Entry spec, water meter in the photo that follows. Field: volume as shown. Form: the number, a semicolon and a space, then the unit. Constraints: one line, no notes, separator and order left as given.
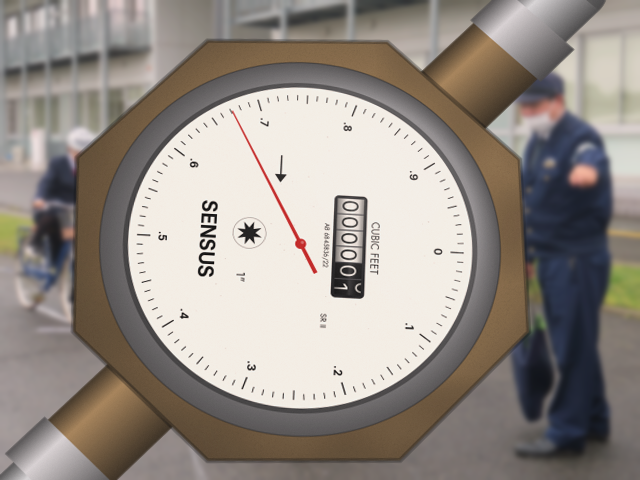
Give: 0.67; ft³
